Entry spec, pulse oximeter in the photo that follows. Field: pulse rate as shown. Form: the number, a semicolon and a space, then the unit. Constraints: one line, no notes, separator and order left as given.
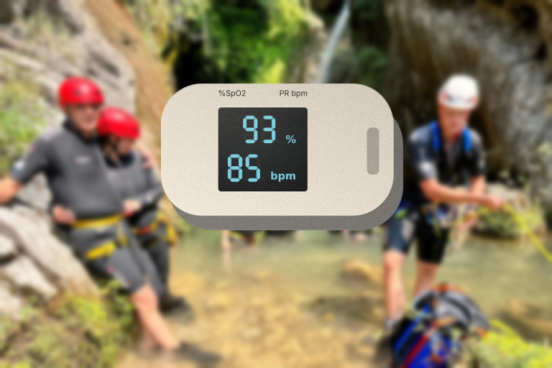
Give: 85; bpm
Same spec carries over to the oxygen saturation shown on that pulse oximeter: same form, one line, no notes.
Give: 93; %
